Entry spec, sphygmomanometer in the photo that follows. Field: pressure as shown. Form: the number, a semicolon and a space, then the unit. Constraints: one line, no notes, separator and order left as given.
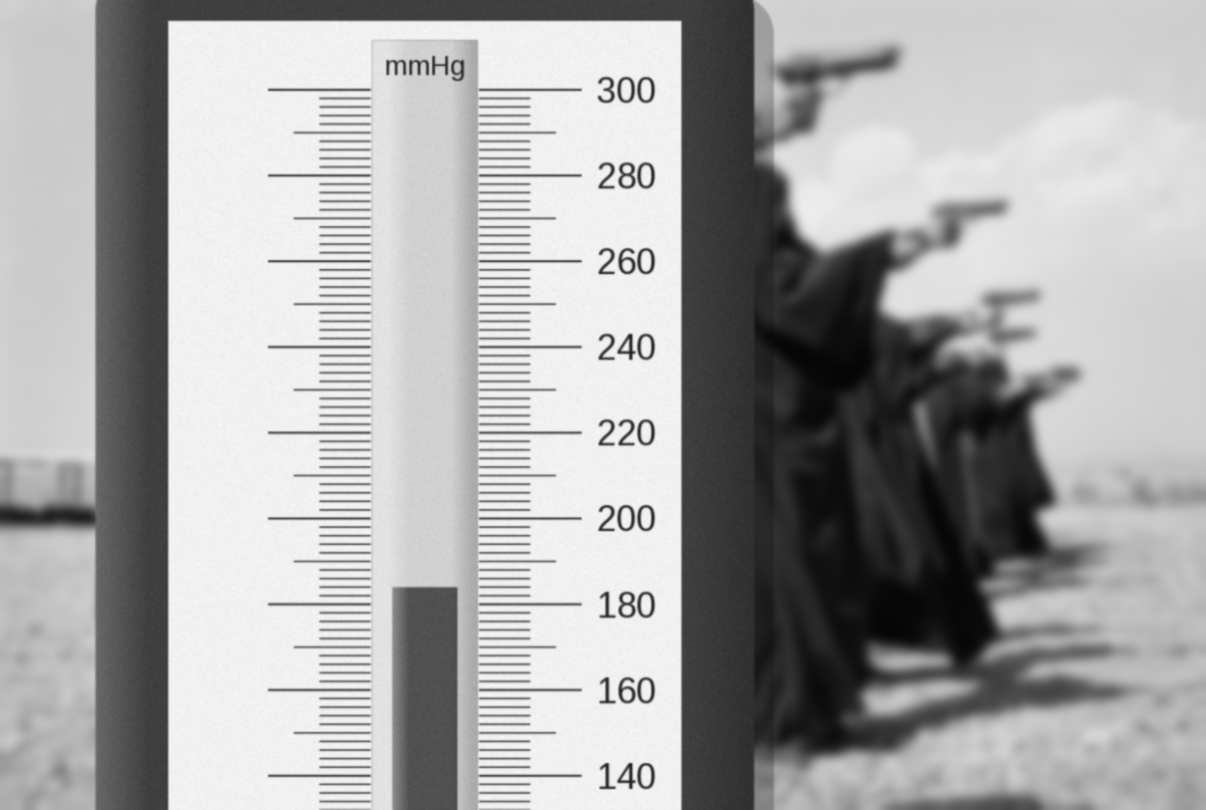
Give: 184; mmHg
